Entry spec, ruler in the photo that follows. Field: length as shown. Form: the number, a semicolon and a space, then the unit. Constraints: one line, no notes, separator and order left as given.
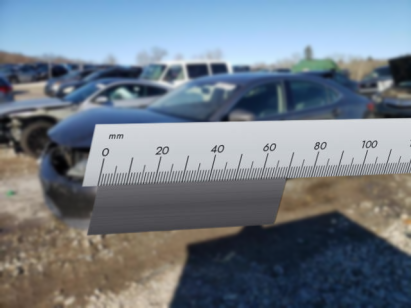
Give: 70; mm
